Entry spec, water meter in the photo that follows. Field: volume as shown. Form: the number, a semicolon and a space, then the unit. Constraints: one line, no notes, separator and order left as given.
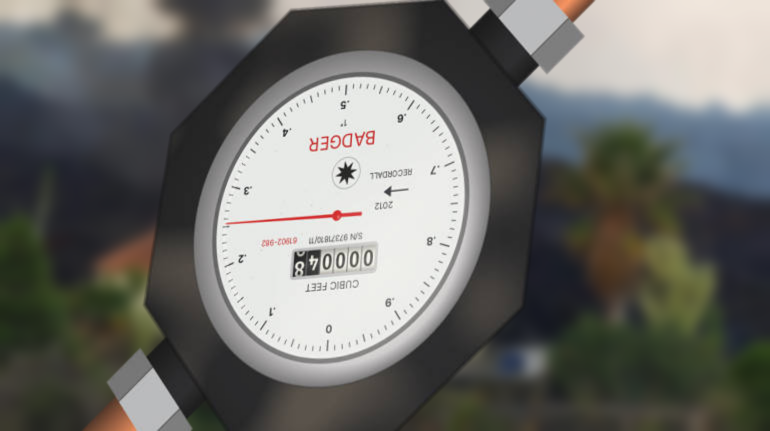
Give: 48.25; ft³
